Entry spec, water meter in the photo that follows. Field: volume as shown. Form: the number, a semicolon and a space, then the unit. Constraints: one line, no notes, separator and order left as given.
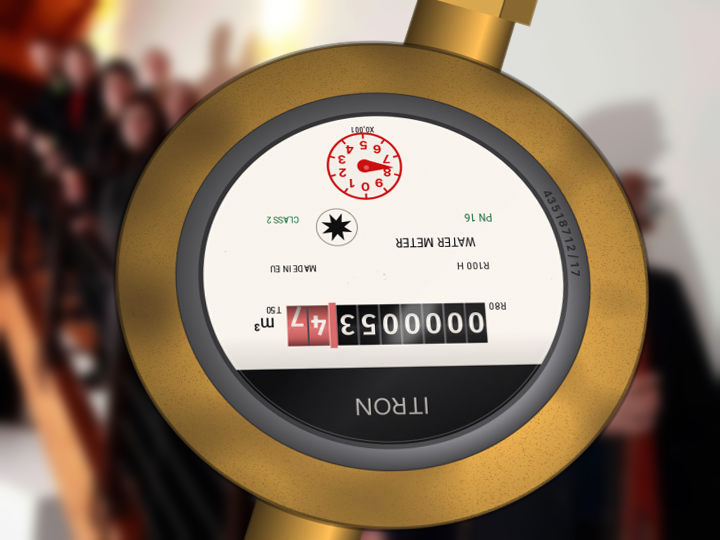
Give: 53.467; m³
